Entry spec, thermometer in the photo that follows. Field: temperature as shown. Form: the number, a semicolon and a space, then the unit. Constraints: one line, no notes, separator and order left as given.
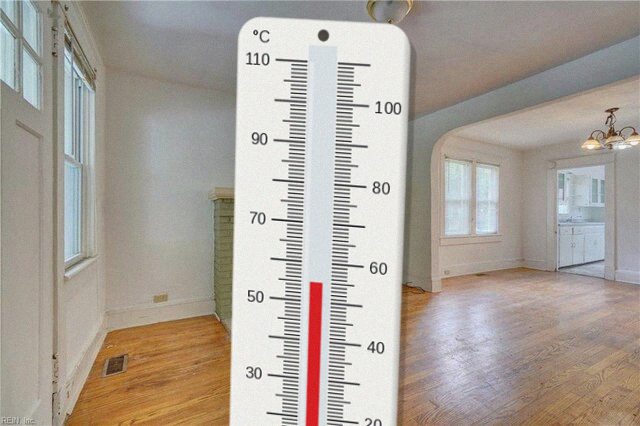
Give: 55; °C
